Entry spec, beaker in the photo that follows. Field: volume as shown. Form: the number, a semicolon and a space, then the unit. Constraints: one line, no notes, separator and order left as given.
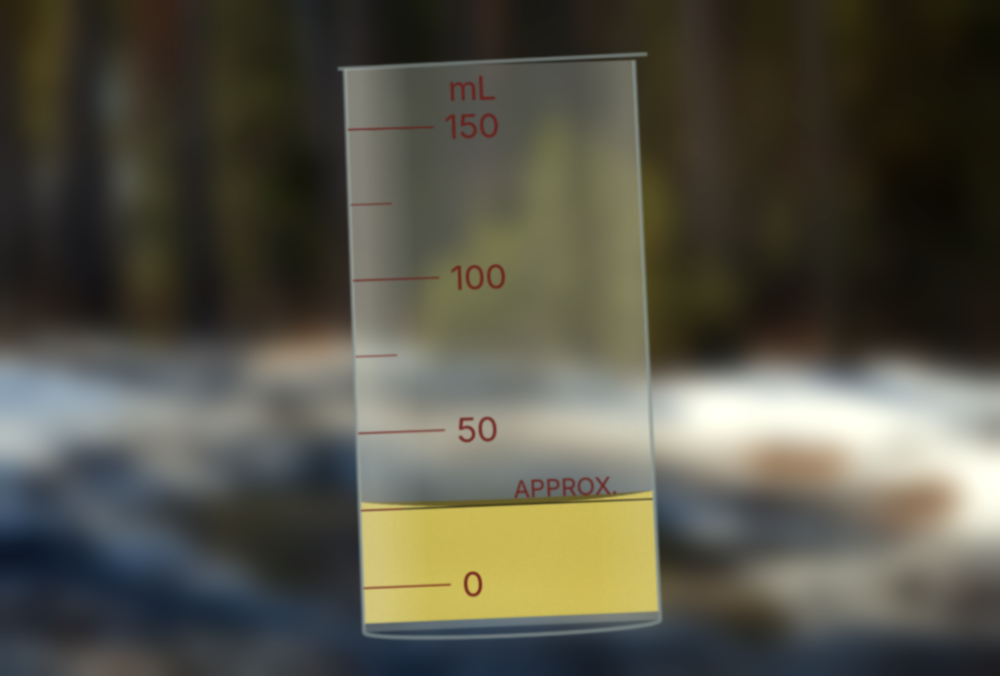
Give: 25; mL
